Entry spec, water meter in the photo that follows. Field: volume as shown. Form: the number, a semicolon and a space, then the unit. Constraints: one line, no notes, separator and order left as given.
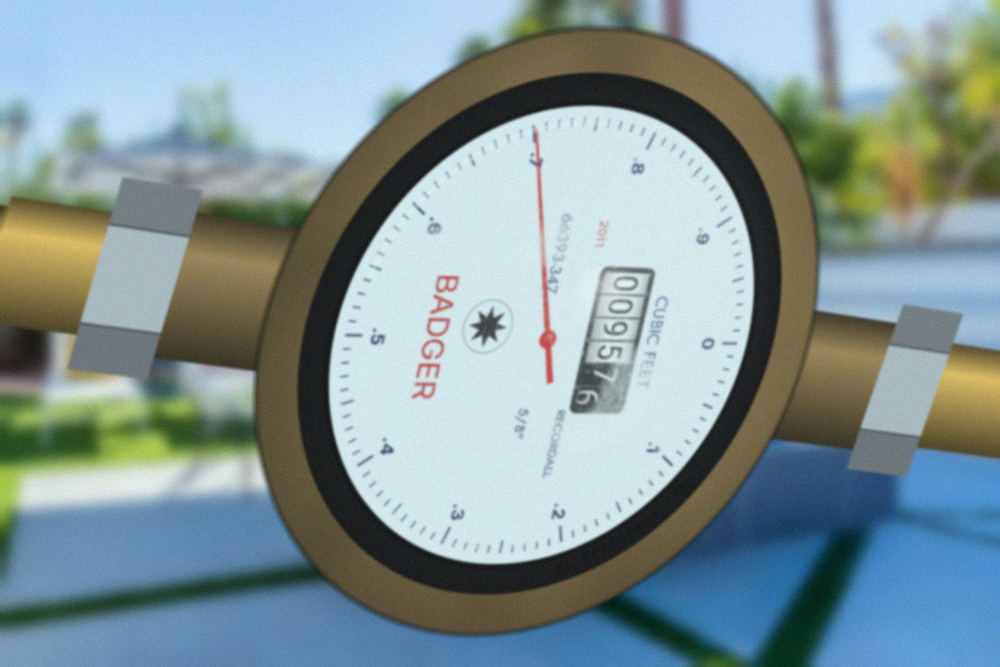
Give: 9575.70; ft³
